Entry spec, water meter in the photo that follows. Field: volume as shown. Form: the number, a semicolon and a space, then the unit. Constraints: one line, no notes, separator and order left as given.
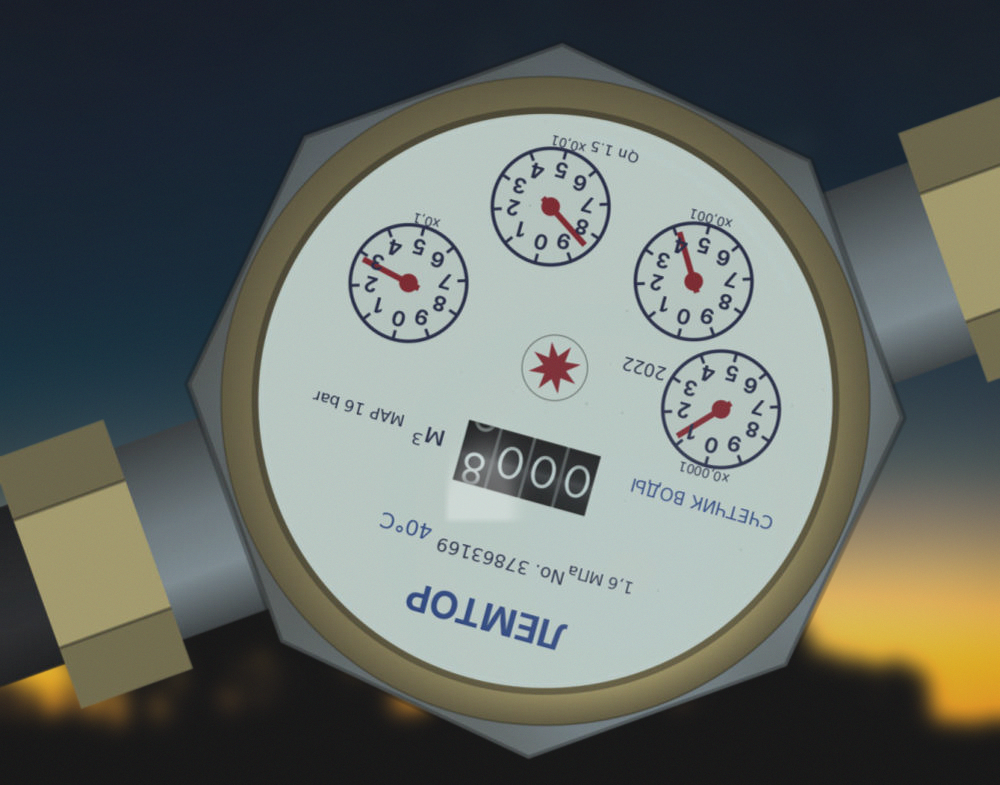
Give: 8.2841; m³
